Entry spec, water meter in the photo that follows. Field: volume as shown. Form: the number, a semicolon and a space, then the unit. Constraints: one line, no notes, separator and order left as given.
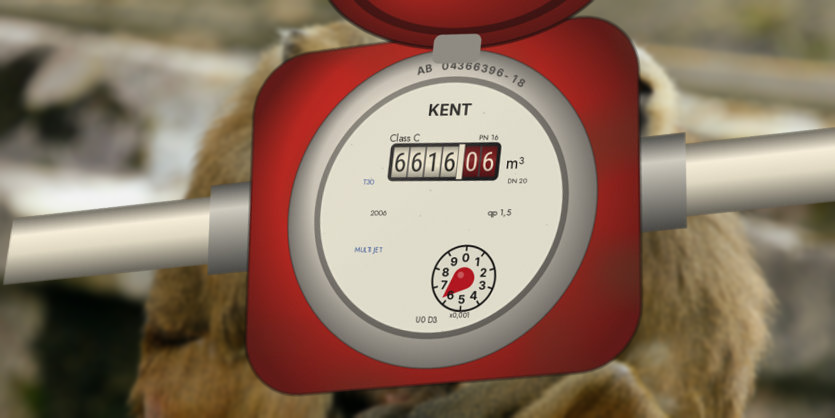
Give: 6616.066; m³
